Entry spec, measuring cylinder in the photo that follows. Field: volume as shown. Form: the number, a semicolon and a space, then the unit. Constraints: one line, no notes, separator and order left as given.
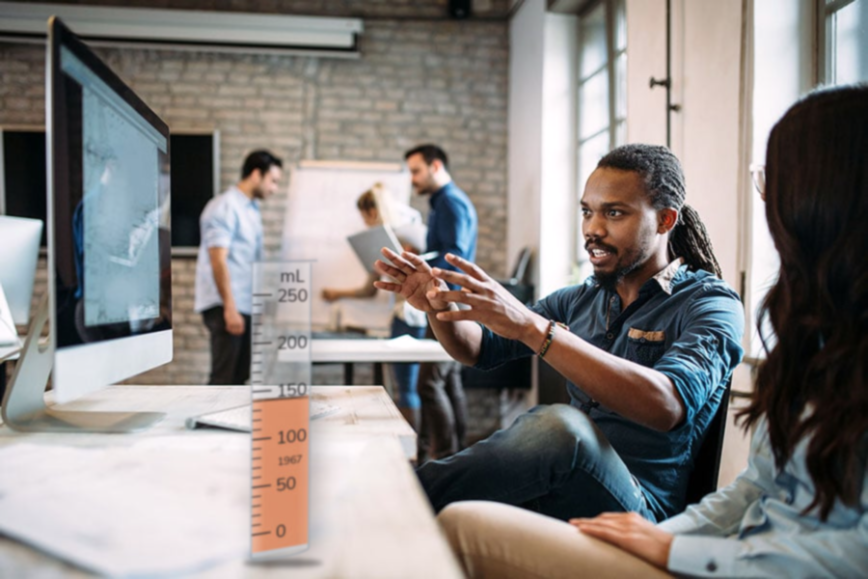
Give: 140; mL
